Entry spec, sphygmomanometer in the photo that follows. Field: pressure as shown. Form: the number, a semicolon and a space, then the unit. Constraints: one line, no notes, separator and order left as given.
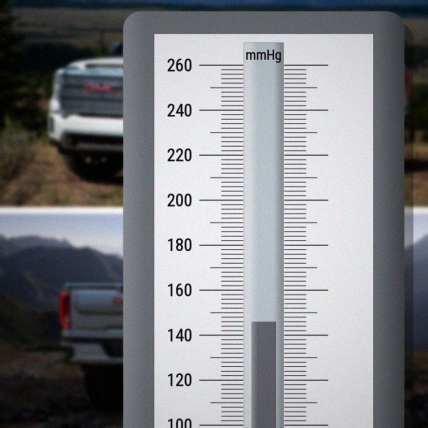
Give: 146; mmHg
